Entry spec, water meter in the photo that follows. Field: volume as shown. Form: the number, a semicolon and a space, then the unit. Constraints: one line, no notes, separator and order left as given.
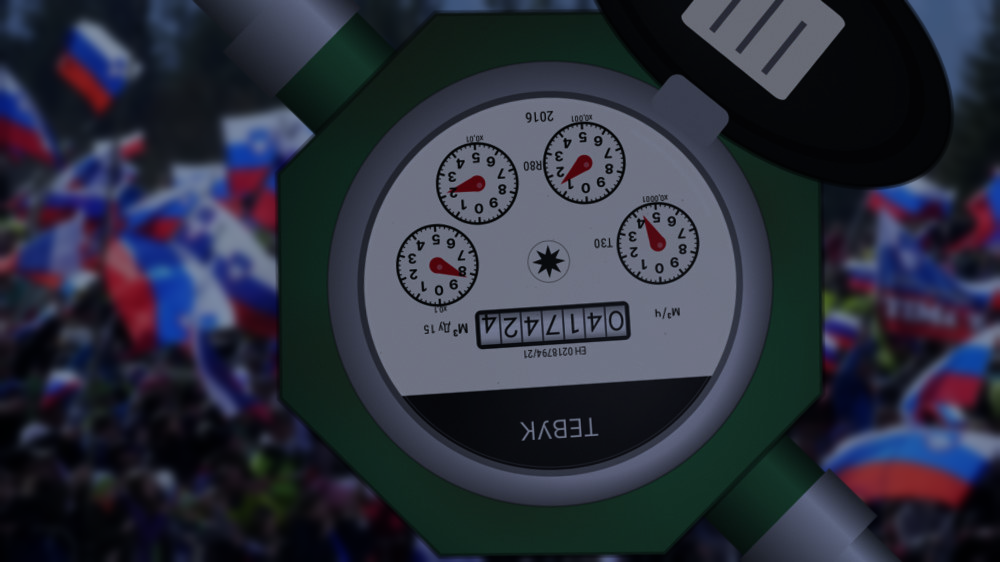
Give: 417423.8214; m³
